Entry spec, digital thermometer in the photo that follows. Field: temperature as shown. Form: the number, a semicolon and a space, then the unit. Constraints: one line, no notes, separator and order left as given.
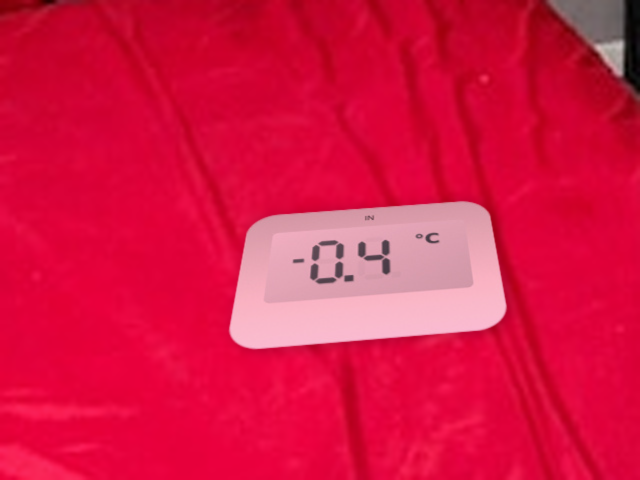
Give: -0.4; °C
